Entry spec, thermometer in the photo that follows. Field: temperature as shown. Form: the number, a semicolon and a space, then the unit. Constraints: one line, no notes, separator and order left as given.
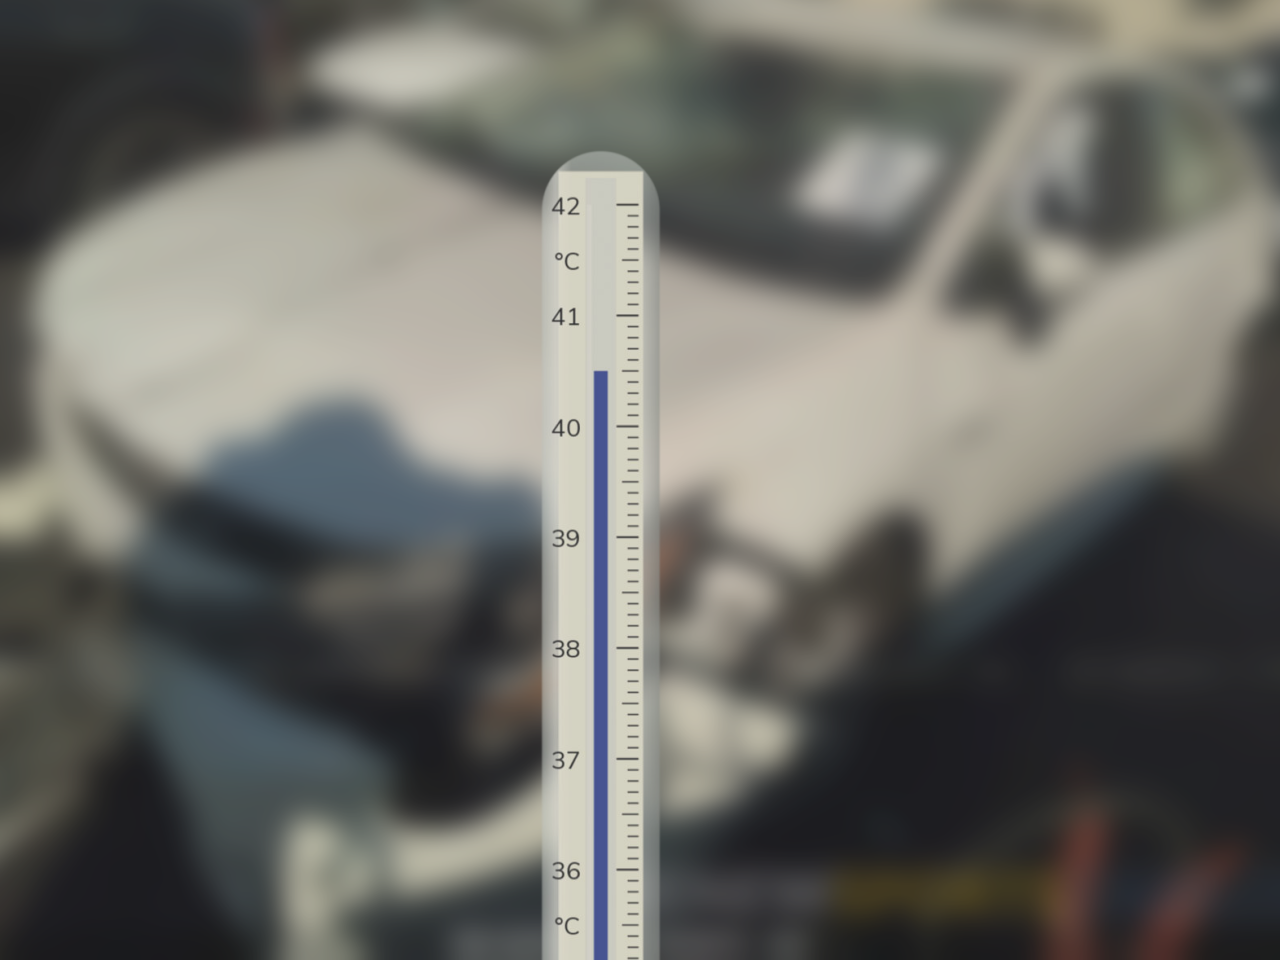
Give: 40.5; °C
